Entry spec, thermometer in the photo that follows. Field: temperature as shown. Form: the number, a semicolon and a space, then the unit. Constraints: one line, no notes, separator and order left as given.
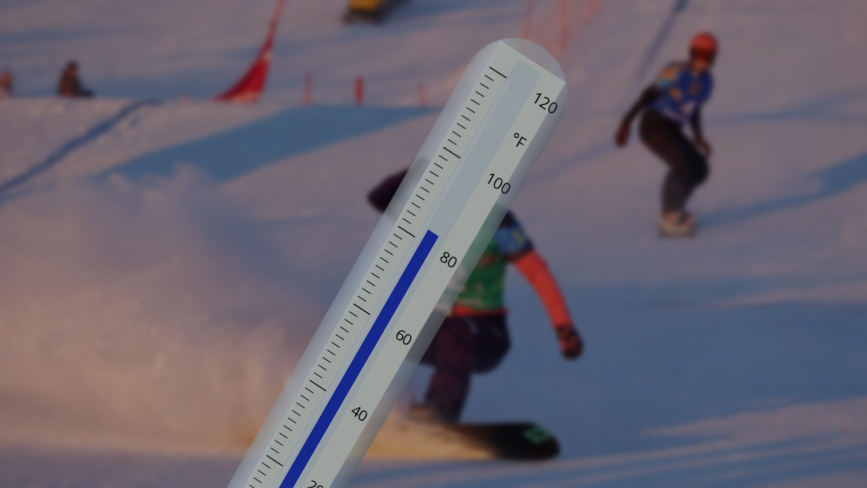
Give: 83; °F
